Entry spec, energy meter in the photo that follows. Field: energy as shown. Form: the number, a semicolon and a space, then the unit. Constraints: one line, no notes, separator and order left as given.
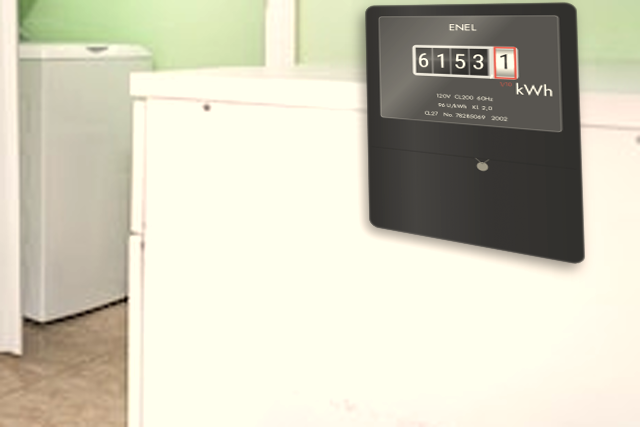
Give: 6153.1; kWh
